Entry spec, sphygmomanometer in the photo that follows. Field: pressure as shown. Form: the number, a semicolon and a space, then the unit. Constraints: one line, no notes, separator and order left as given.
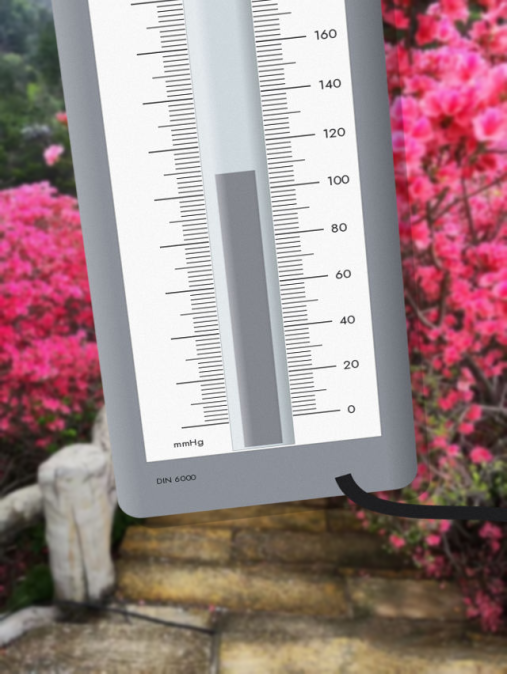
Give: 108; mmHg
